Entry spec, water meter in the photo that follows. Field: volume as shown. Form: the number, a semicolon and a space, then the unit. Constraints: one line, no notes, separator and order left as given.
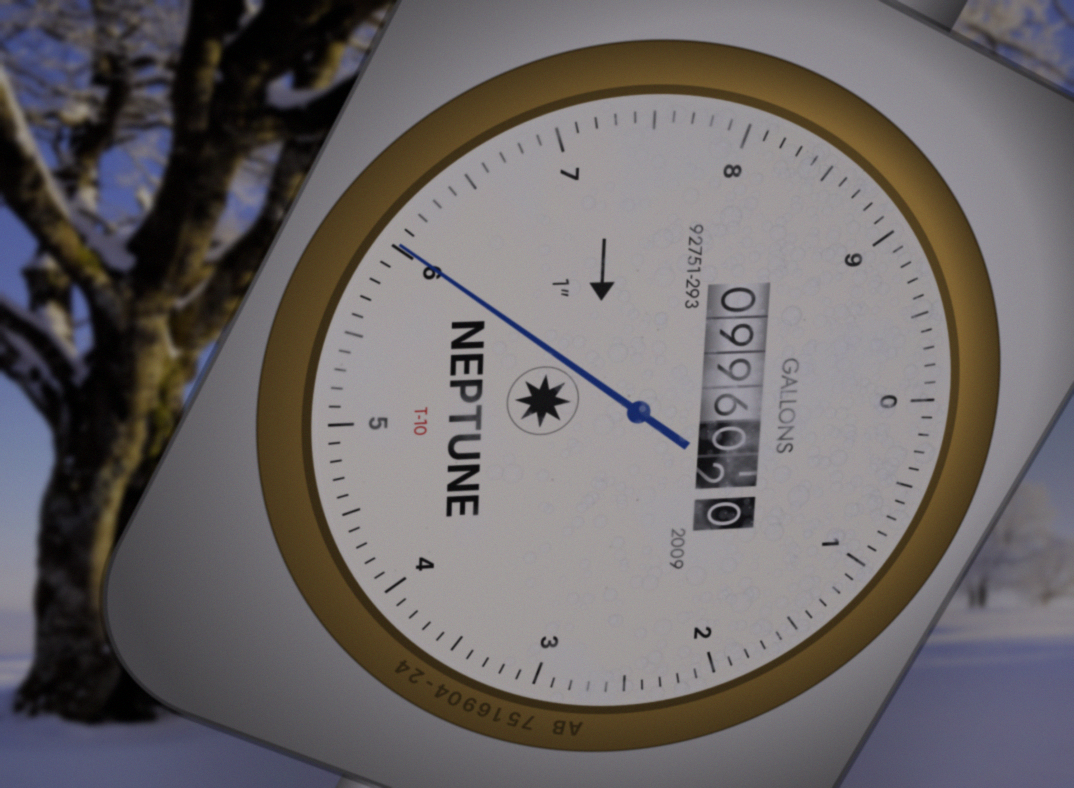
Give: 996016.0; gal
